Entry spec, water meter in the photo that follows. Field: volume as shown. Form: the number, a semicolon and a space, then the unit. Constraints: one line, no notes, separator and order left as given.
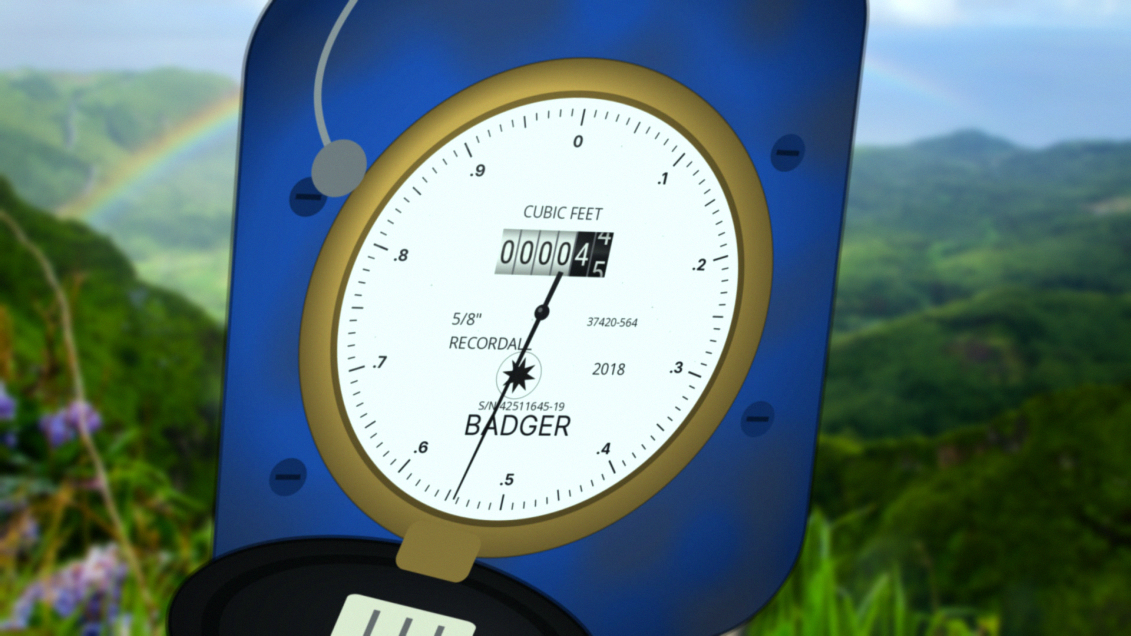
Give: 44.54; ft³
